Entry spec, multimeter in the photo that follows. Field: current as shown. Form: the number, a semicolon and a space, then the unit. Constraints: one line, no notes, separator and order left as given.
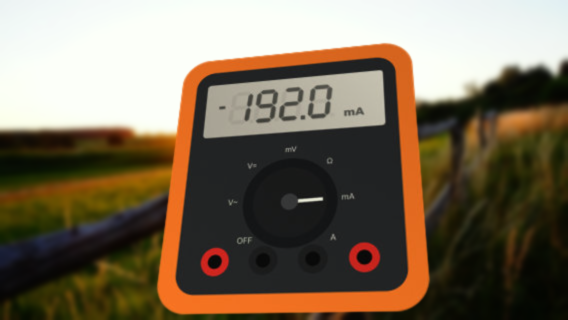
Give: -192.0; mA
